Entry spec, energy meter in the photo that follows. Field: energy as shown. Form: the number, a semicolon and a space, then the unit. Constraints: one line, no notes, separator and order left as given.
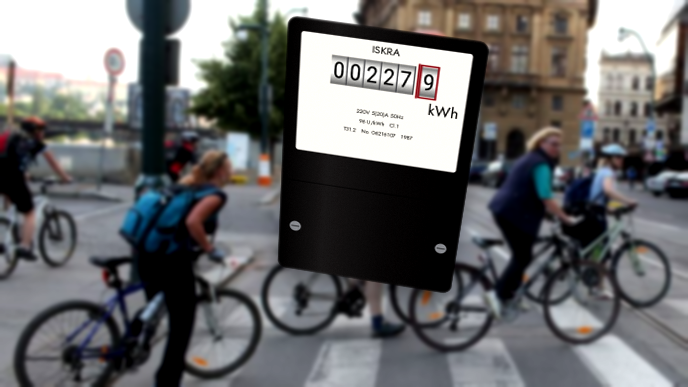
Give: 227.9; kWh
